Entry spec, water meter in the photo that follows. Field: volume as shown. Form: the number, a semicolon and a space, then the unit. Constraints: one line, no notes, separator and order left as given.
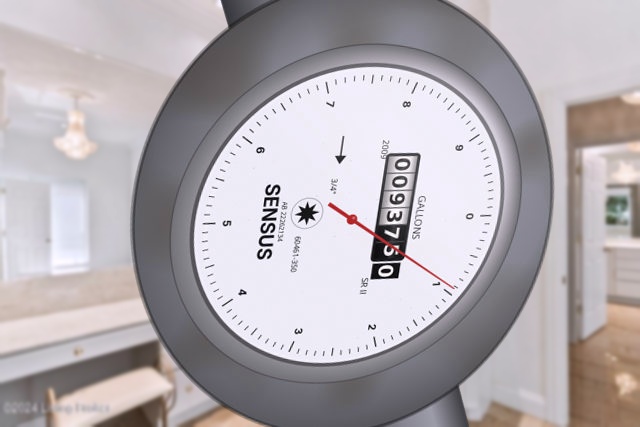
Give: 93750.9; gal
